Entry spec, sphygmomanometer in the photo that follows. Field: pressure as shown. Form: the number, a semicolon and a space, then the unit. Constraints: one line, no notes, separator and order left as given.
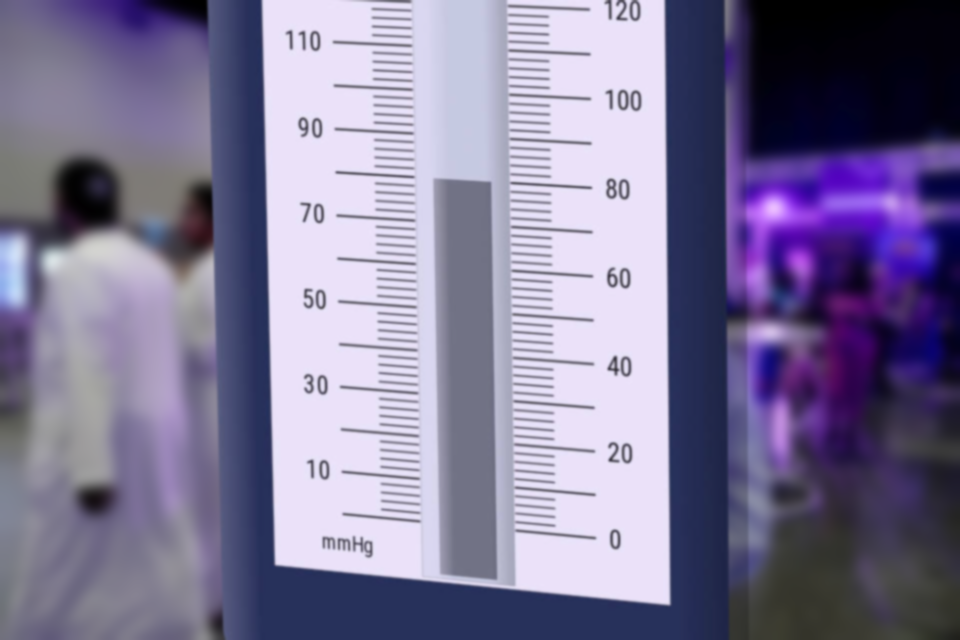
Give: 80; mmHg
